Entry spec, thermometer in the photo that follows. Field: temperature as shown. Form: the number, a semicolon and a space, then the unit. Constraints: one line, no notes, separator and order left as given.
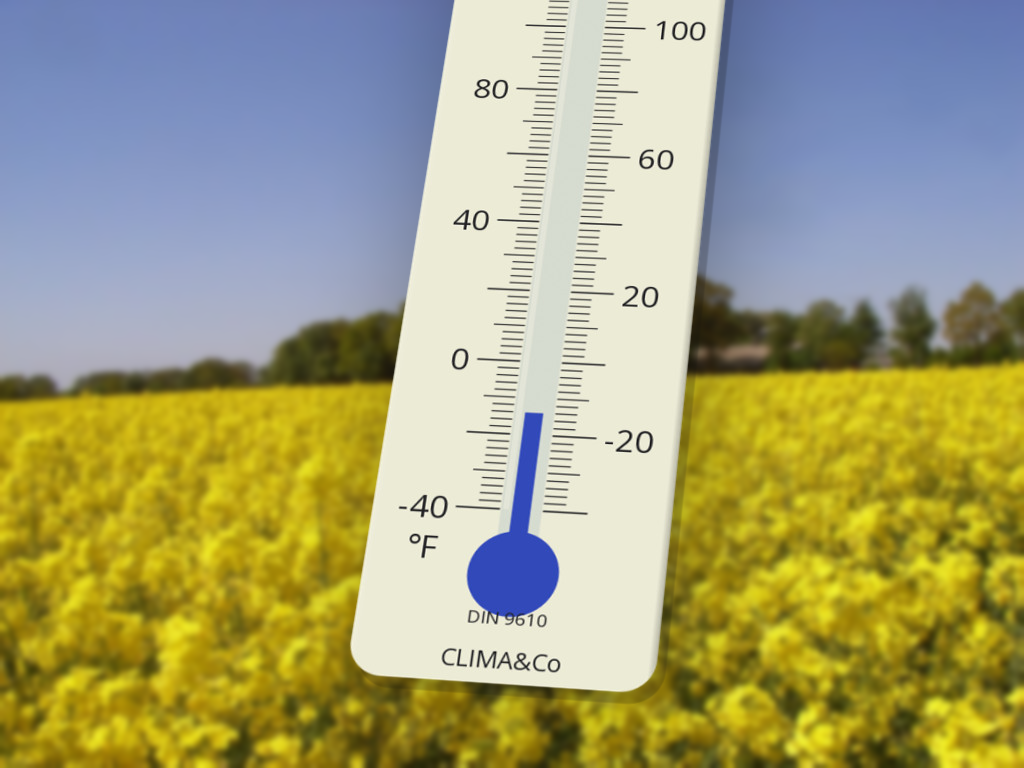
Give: -14; °F
